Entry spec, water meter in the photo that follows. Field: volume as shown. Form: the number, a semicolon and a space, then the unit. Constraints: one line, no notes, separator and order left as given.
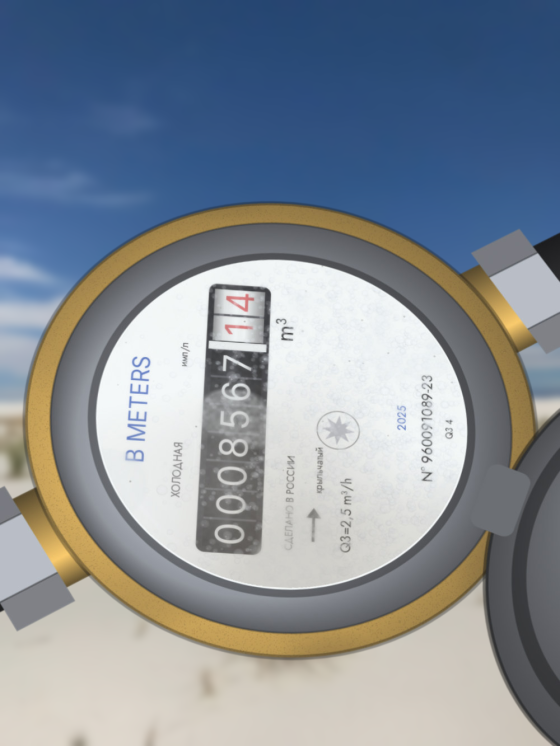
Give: 8567.14; m³
